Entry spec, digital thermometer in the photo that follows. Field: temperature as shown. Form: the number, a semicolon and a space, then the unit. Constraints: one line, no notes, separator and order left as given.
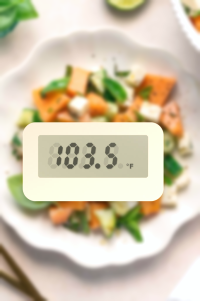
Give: 103.5; °F
